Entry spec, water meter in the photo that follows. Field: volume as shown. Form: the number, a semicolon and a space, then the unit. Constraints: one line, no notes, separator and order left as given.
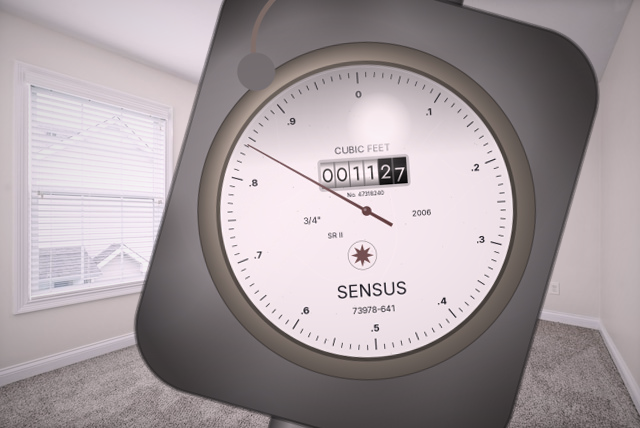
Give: 1126.84; ft³
